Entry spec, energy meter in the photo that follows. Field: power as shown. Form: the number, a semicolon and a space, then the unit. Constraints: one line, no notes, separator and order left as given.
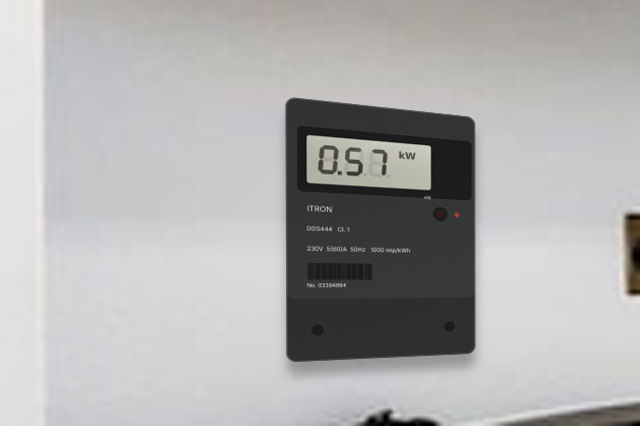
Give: 0.57; kW
